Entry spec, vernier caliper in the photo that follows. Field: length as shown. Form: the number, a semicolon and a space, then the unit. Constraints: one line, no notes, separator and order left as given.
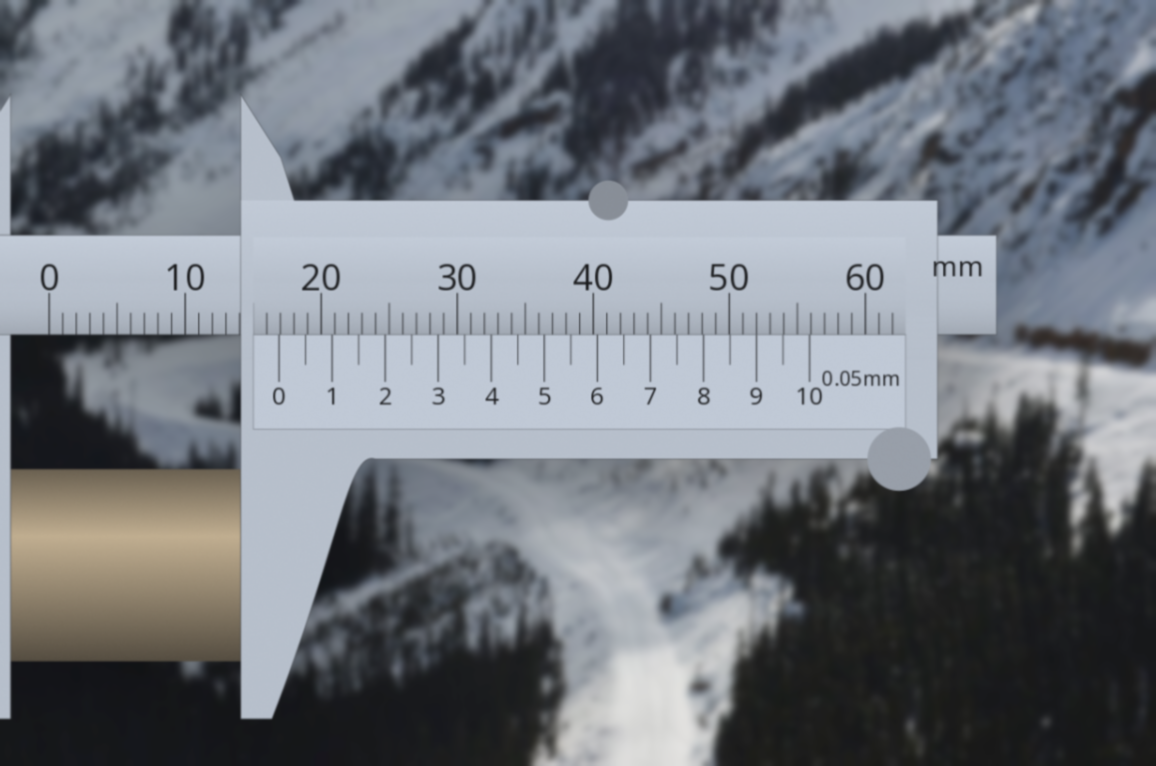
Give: 16.9; mm
